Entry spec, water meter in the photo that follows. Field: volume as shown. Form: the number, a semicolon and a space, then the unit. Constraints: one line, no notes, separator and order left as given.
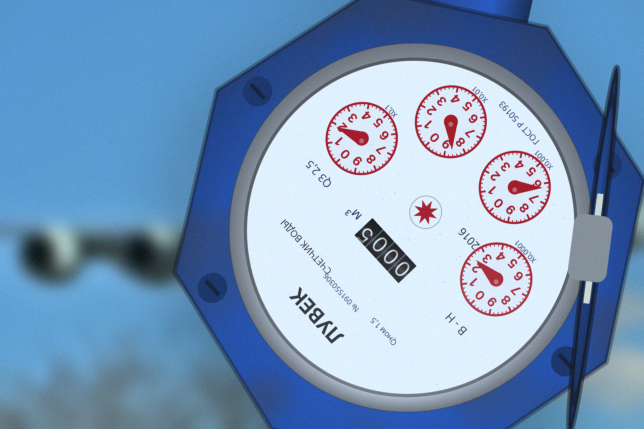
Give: 5.1862; m³
